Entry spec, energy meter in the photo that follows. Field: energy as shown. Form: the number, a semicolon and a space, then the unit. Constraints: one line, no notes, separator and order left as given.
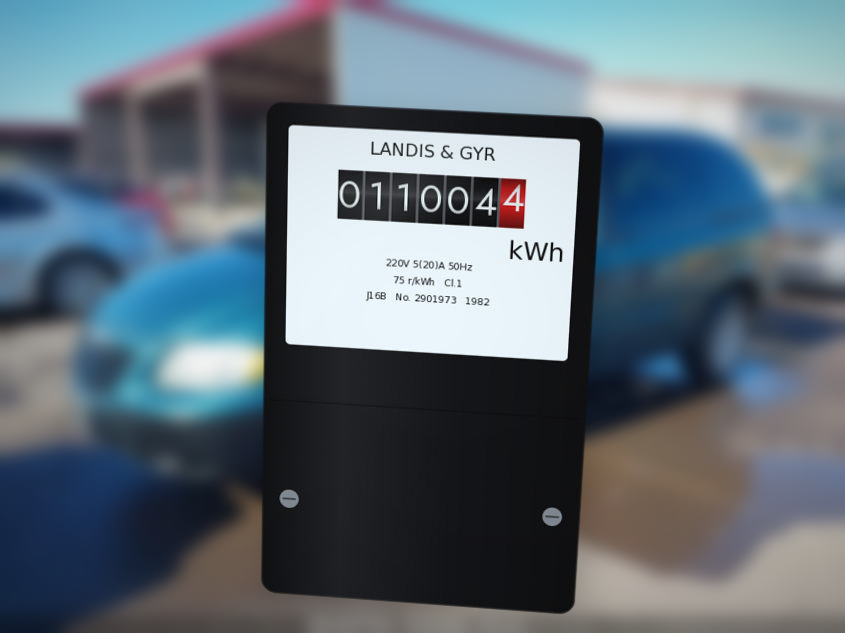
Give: 11004.4; kWh
